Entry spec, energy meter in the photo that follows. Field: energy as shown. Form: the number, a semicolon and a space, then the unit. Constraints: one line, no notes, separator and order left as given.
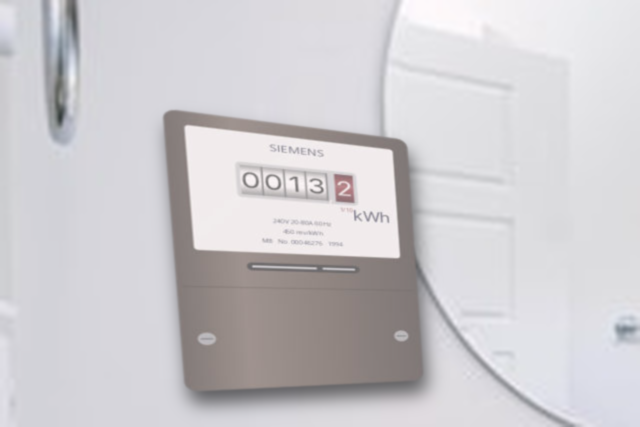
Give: 13.2; kWh
